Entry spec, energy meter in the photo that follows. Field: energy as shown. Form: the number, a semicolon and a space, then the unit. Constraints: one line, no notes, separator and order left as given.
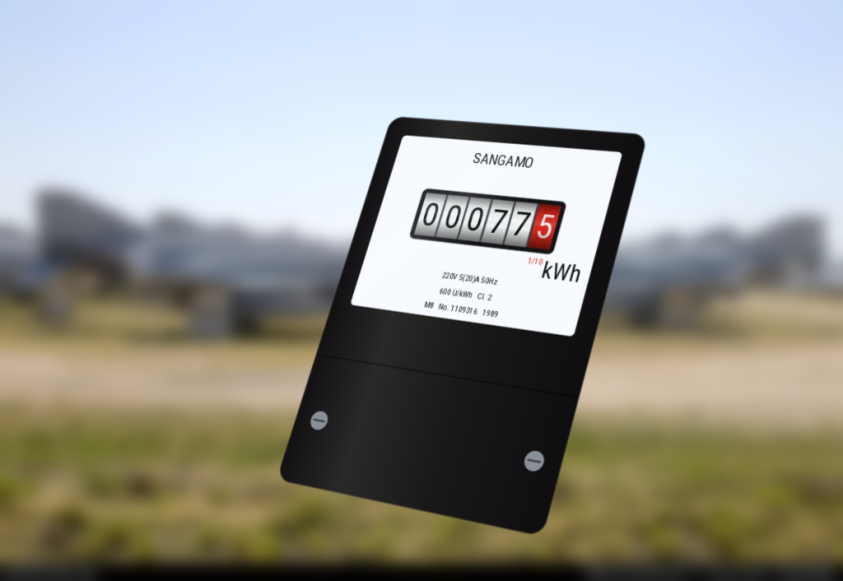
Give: 77.5; kWh
